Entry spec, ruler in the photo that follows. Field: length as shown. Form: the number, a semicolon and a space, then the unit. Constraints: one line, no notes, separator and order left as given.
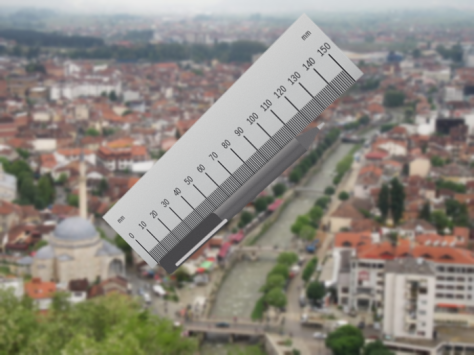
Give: 125; mm
